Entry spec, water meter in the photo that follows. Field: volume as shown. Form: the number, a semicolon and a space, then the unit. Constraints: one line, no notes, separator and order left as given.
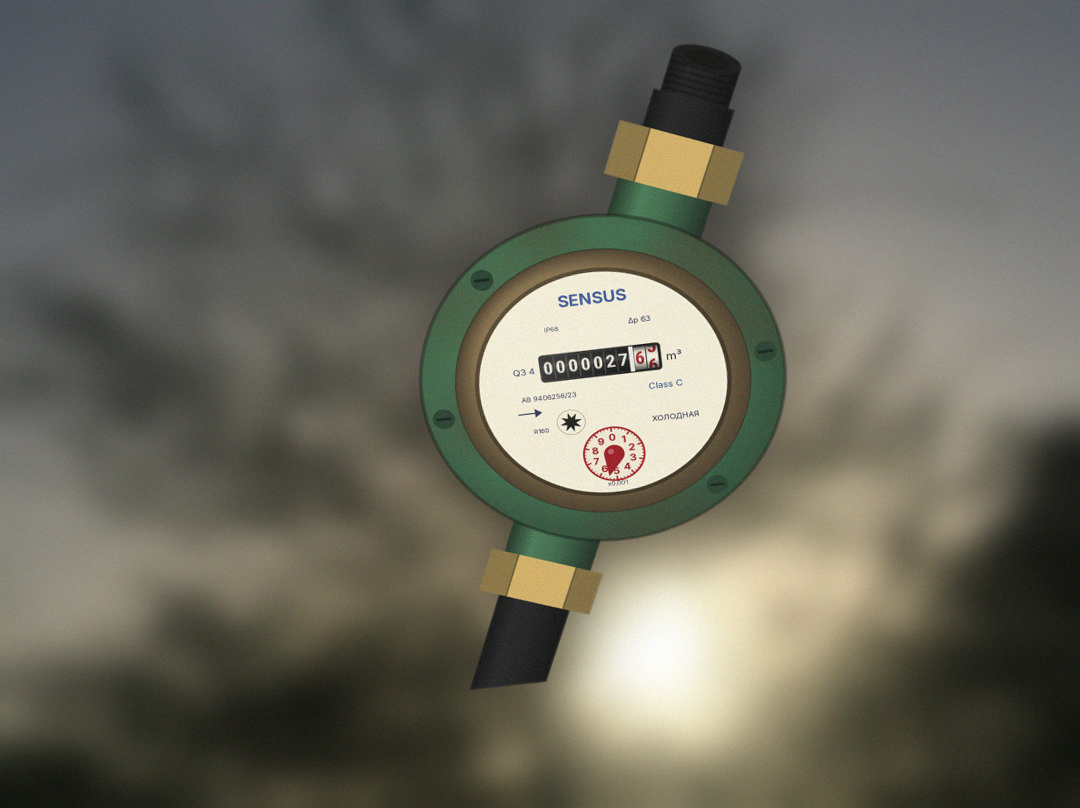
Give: 27.655; m³
